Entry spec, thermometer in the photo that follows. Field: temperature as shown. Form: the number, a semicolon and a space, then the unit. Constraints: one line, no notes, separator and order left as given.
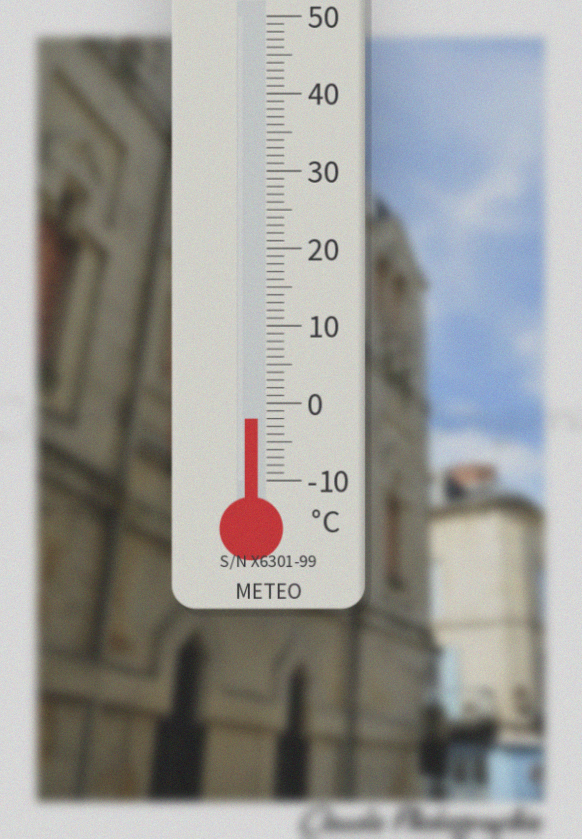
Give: -2; °C
